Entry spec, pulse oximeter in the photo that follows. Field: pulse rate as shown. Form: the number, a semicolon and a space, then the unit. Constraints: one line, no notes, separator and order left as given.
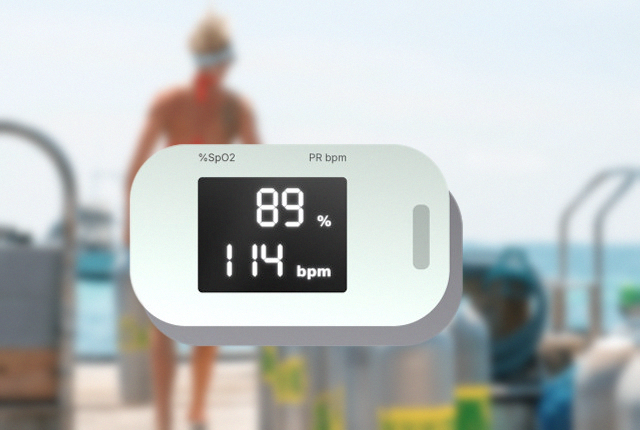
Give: 114; bpm
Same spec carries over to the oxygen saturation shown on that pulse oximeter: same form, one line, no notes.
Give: 89; %
